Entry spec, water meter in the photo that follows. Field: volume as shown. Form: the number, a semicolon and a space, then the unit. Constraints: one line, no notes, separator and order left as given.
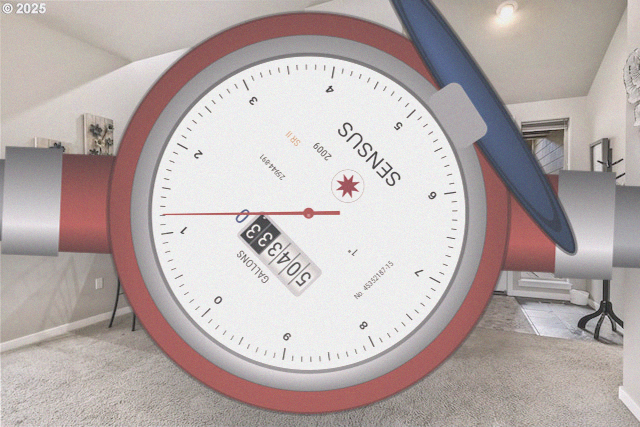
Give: 5043331.2; gal
